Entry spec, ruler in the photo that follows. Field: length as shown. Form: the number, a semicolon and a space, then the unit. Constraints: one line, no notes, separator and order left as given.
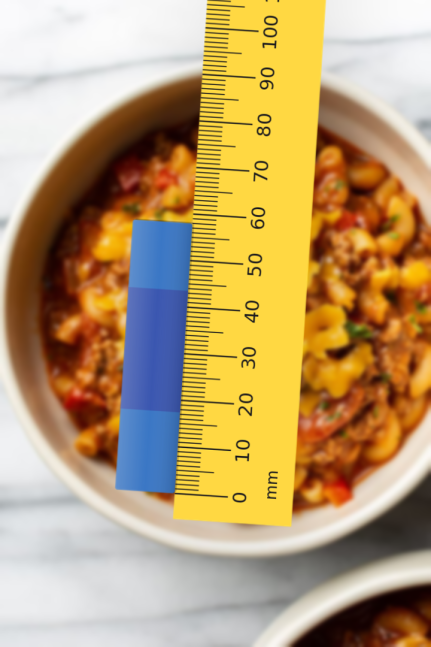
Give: 58; mm
